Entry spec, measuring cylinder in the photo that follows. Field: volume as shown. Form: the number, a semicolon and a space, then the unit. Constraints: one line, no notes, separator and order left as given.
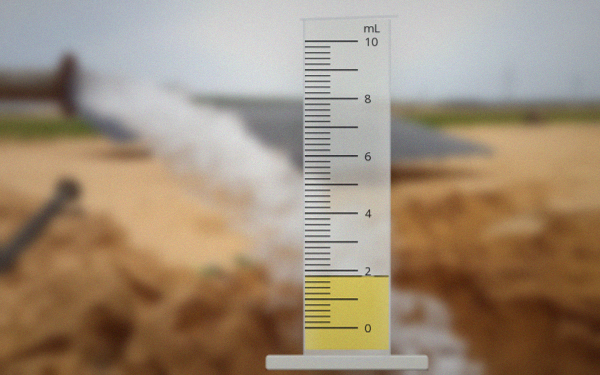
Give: 1.8; mL
